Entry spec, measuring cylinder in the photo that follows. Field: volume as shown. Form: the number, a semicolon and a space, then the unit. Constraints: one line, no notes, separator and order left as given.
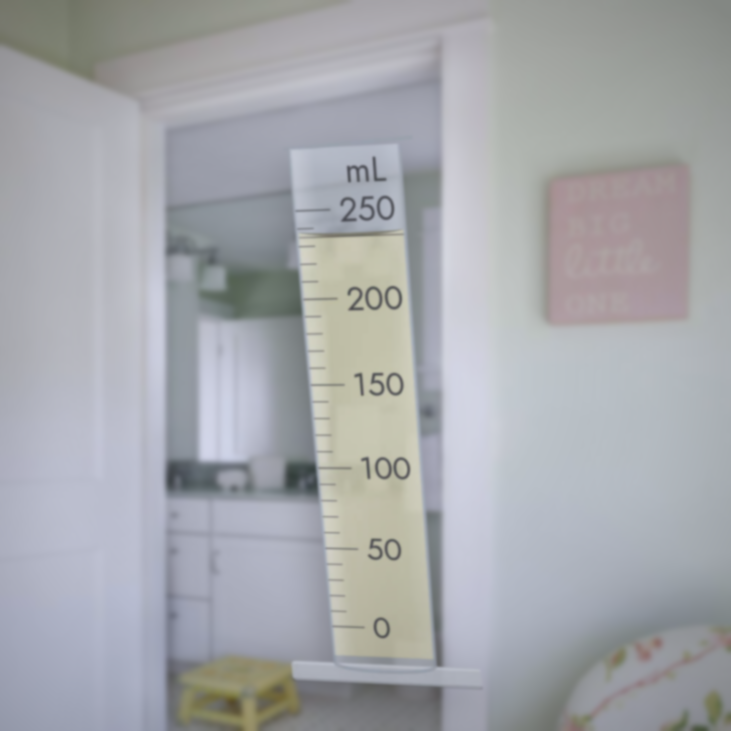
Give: 235; mL
